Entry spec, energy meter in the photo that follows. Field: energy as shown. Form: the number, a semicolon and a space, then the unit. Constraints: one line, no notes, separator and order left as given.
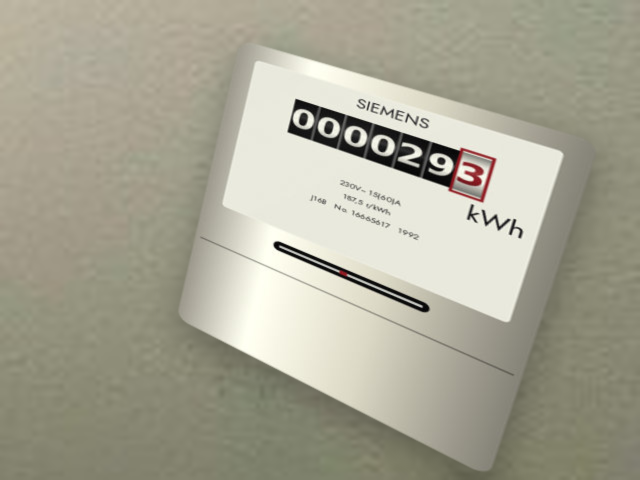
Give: 29.3; kWh
